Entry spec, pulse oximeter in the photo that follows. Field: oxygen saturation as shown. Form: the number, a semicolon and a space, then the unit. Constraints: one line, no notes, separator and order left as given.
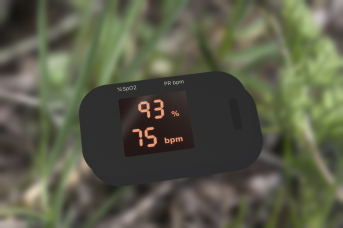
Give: 93; %
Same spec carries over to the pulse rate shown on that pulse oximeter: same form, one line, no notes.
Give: 75; bpm
